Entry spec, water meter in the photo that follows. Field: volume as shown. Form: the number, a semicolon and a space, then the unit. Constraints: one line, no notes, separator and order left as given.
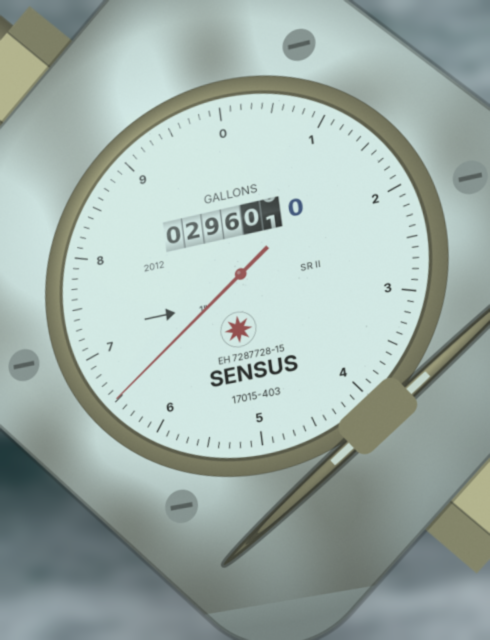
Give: 296006.5; gal
